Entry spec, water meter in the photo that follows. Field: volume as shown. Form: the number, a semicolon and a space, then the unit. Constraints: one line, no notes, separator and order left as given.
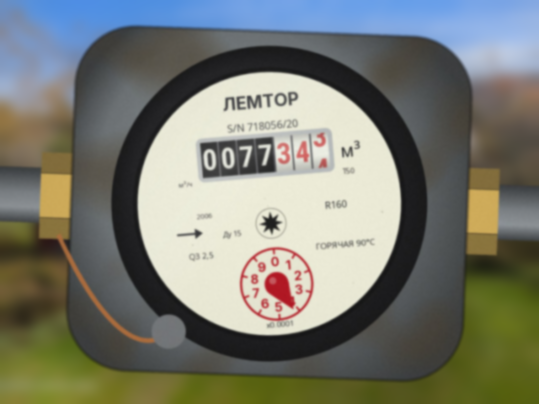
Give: 77.3434; m³
